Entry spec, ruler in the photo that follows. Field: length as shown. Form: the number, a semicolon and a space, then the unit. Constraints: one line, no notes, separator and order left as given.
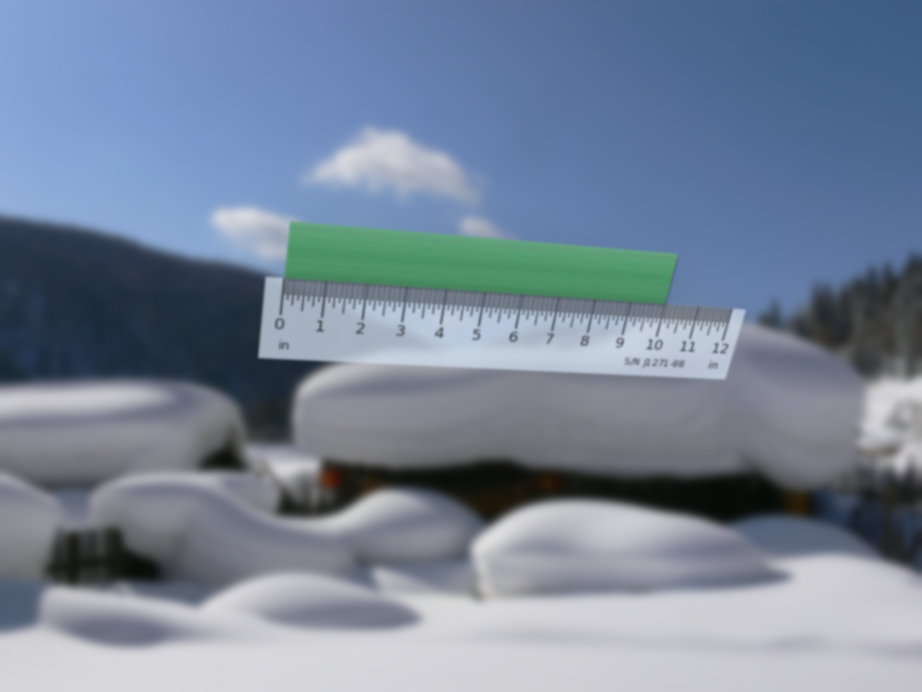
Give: 10; in
